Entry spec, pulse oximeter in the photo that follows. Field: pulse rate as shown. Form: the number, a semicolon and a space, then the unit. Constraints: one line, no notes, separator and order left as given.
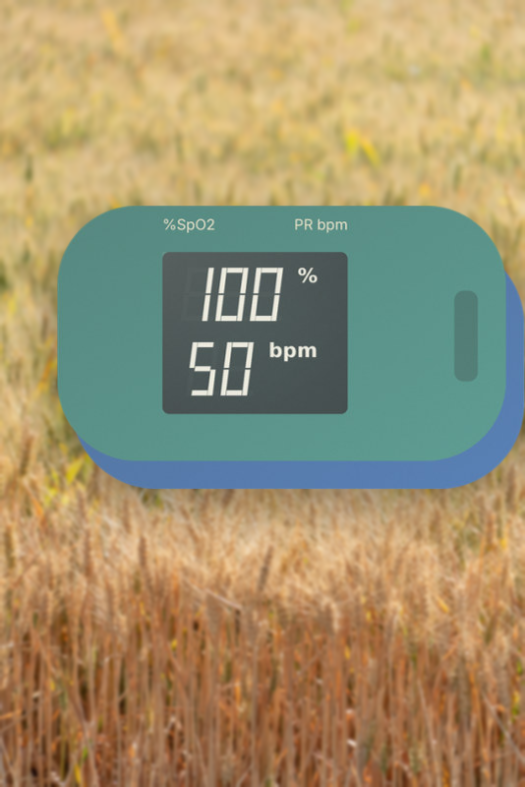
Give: 50; bpm
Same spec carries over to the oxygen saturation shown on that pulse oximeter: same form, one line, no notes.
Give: 100; %
